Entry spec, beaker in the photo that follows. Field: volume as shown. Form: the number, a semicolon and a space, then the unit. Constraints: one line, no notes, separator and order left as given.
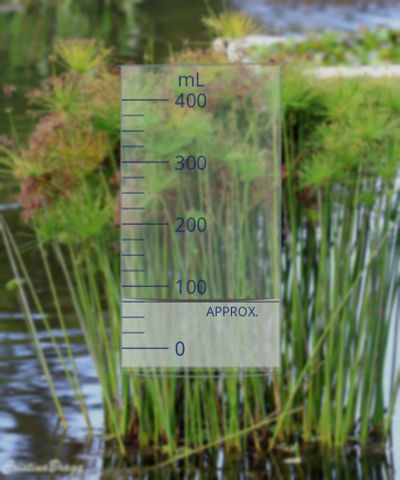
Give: 75; mL
